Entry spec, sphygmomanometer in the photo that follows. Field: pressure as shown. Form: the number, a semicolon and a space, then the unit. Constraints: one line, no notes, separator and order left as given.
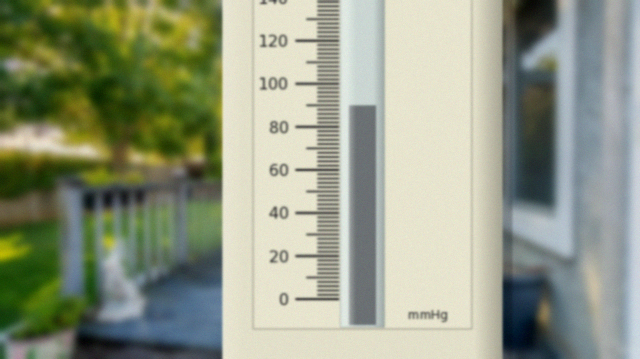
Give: 90; mmHg
